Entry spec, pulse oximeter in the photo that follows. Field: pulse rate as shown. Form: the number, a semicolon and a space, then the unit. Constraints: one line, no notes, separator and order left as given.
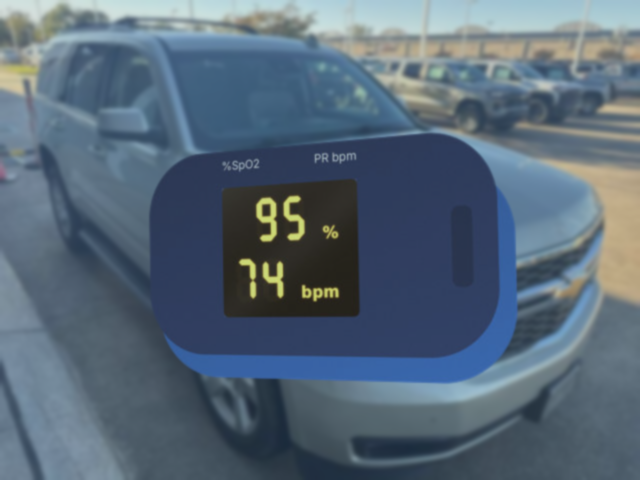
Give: 74; bpm
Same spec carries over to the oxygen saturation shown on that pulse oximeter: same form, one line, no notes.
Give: 95; %
